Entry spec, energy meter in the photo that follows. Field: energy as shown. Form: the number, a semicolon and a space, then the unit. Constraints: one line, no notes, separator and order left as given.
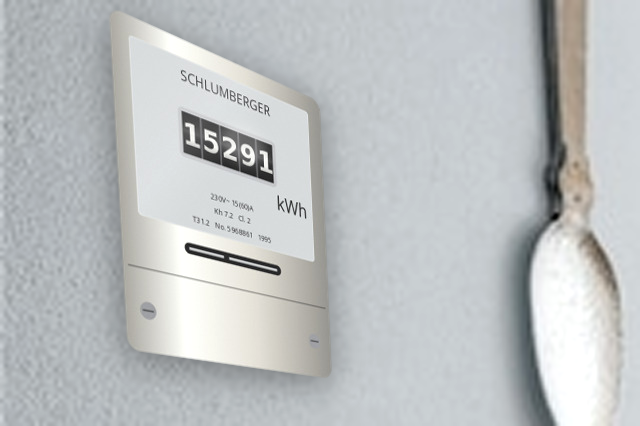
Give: 15291; kWh
